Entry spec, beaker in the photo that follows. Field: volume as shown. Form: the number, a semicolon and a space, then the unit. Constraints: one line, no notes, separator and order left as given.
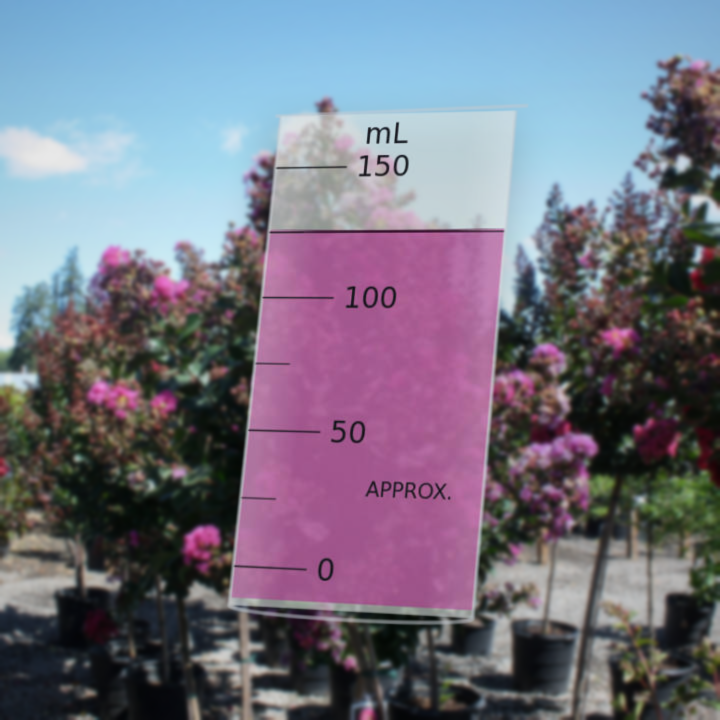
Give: 125; mL
